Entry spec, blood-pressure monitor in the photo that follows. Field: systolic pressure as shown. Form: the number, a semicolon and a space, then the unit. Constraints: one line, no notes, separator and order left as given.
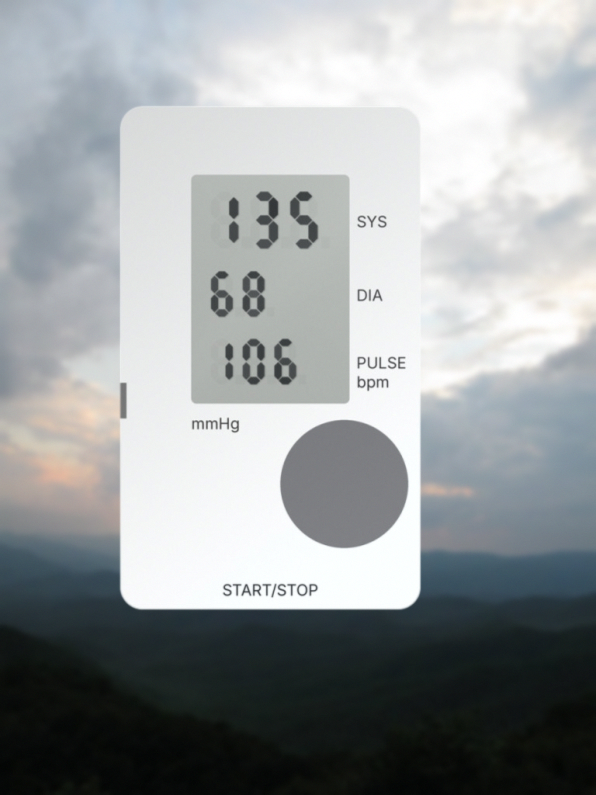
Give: 135; mmHg
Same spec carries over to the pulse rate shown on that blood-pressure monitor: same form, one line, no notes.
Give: 106; bpm
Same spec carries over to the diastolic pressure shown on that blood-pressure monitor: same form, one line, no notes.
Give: 68; mmHg
